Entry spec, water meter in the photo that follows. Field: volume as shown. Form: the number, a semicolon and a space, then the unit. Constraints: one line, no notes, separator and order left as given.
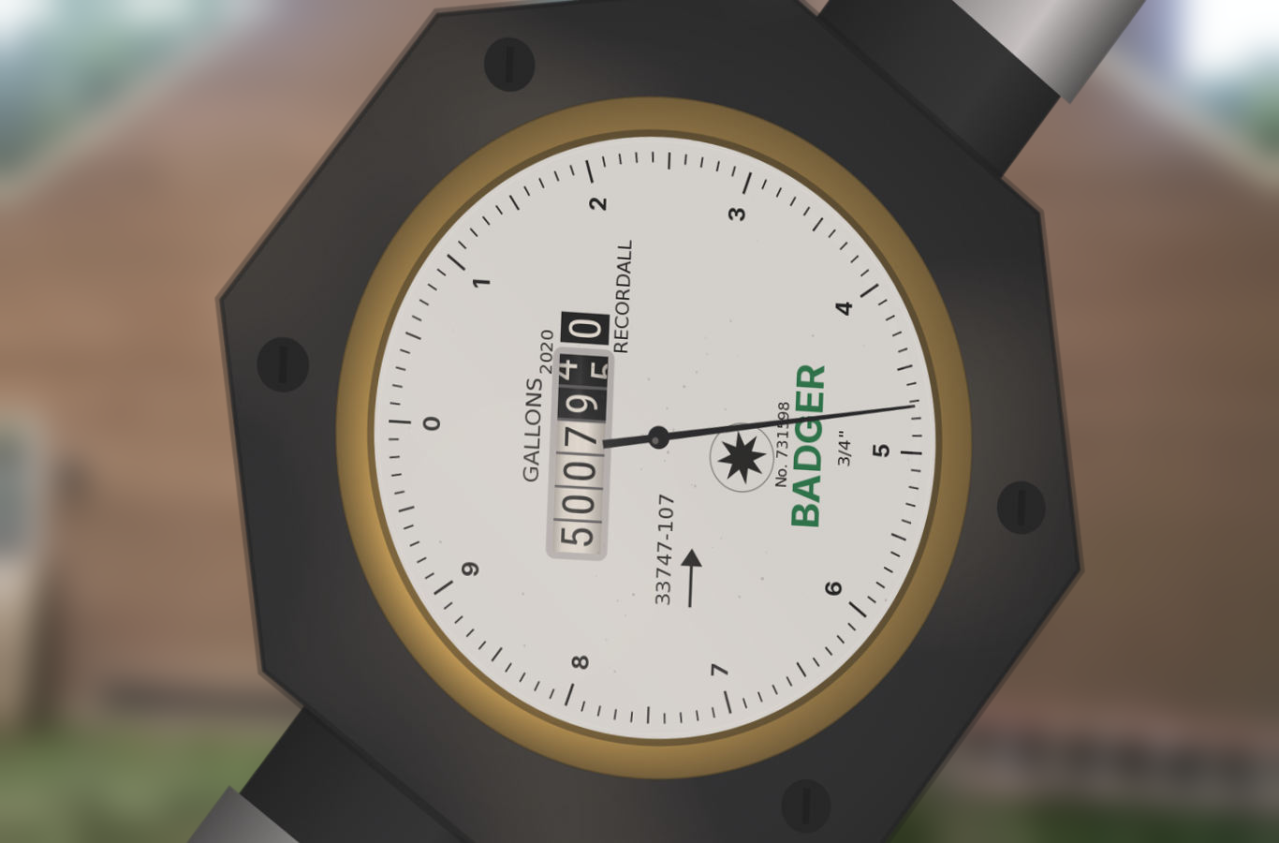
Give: 5007944.7; gal
